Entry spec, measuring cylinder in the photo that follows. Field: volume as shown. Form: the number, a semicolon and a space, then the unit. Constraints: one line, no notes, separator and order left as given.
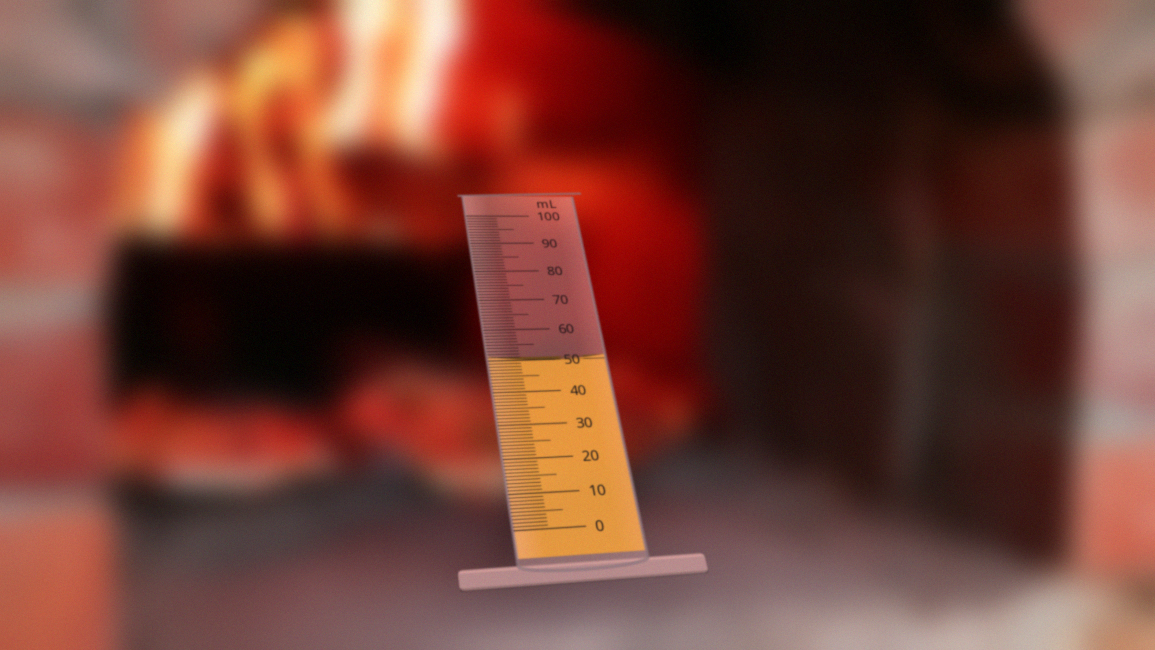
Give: 50; mL
